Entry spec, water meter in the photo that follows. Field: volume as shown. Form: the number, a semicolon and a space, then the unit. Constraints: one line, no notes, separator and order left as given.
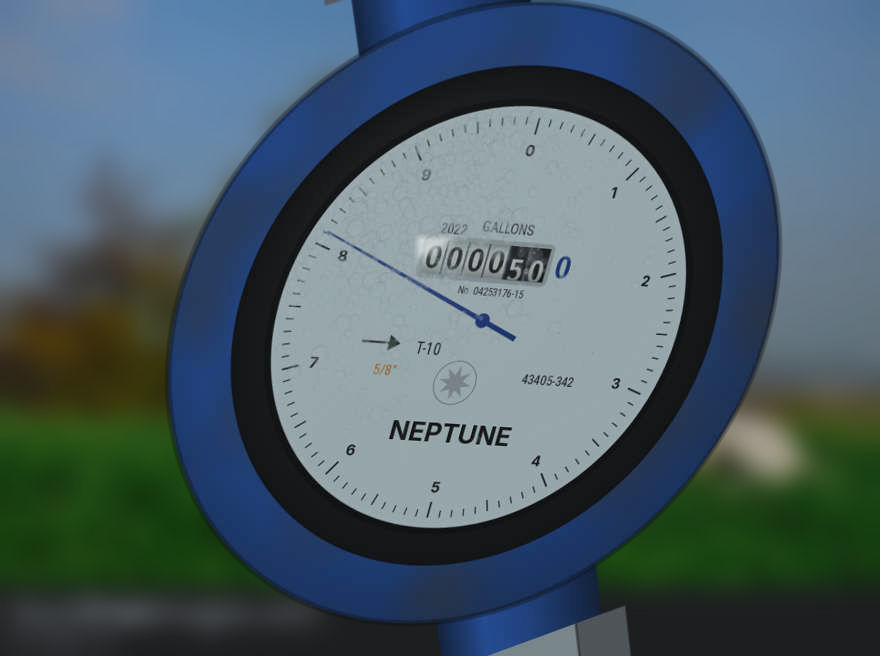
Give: 498.1; gal
